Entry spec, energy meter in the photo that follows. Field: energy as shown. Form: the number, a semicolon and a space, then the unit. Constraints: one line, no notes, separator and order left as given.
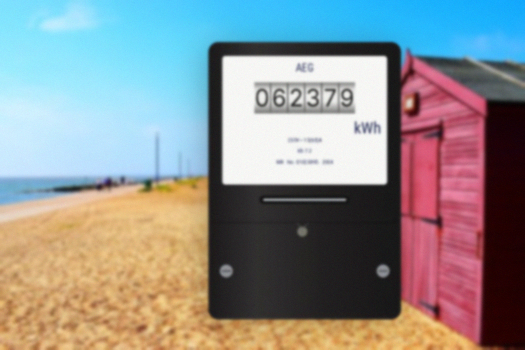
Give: 62379; kWh
